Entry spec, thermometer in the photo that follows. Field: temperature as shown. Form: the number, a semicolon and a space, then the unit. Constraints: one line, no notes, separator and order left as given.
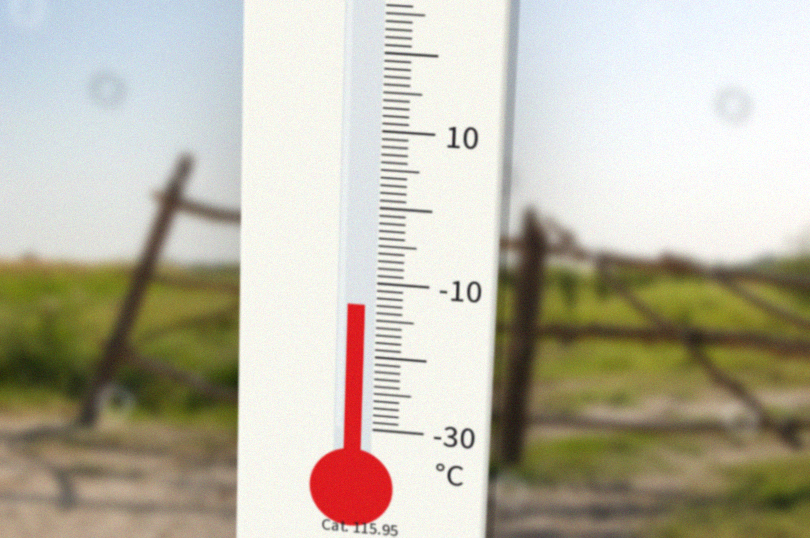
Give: -13; °C
